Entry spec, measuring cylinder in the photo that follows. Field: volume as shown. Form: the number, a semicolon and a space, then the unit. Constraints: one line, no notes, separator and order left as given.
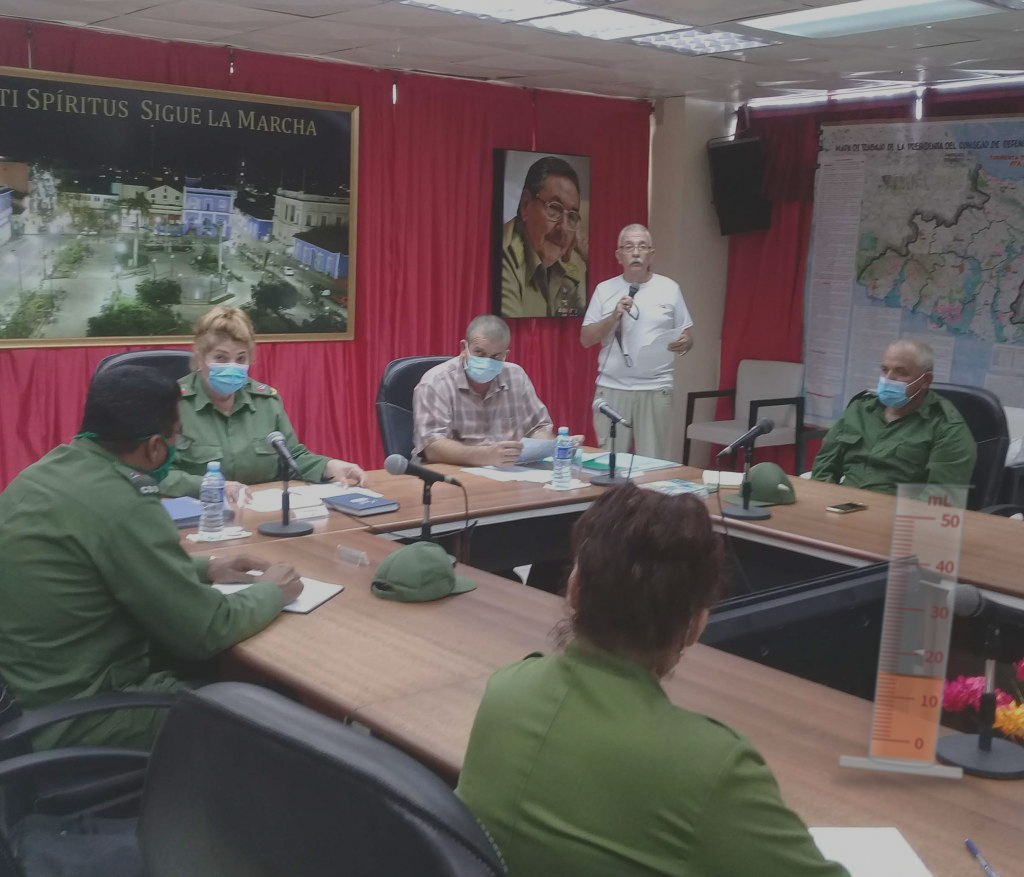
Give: 15; mL
